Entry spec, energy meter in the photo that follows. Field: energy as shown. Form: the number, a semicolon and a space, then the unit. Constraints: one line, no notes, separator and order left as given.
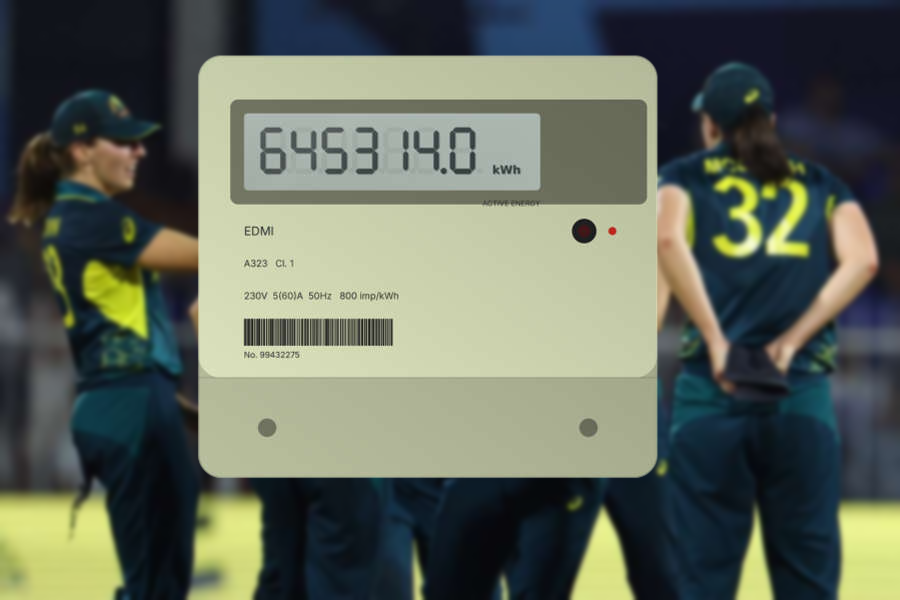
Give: 645314.0; kWh
